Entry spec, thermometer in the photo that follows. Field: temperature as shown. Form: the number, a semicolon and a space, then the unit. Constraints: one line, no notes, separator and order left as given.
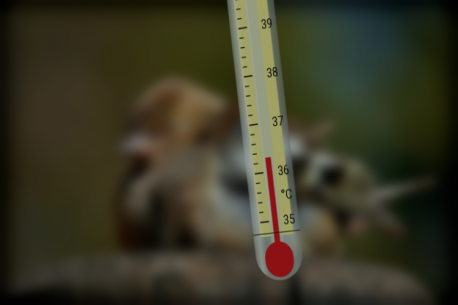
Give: 36.3; °C
